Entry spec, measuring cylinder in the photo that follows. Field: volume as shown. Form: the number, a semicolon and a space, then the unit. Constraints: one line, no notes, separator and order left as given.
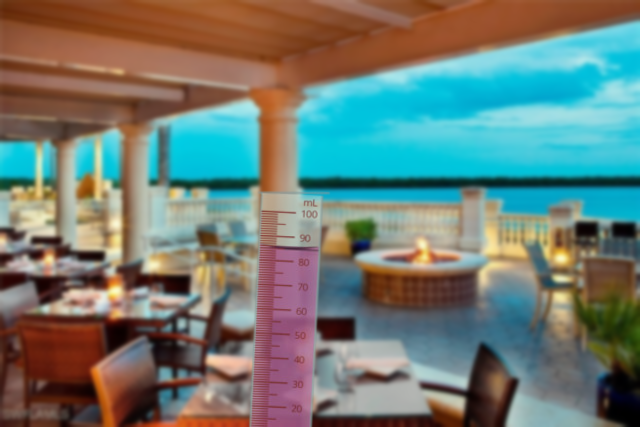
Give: 85; mL
